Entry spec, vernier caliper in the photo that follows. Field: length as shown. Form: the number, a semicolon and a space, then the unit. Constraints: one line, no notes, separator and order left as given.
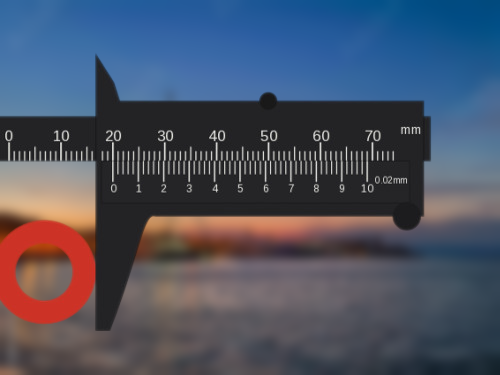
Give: 20.0; mm
